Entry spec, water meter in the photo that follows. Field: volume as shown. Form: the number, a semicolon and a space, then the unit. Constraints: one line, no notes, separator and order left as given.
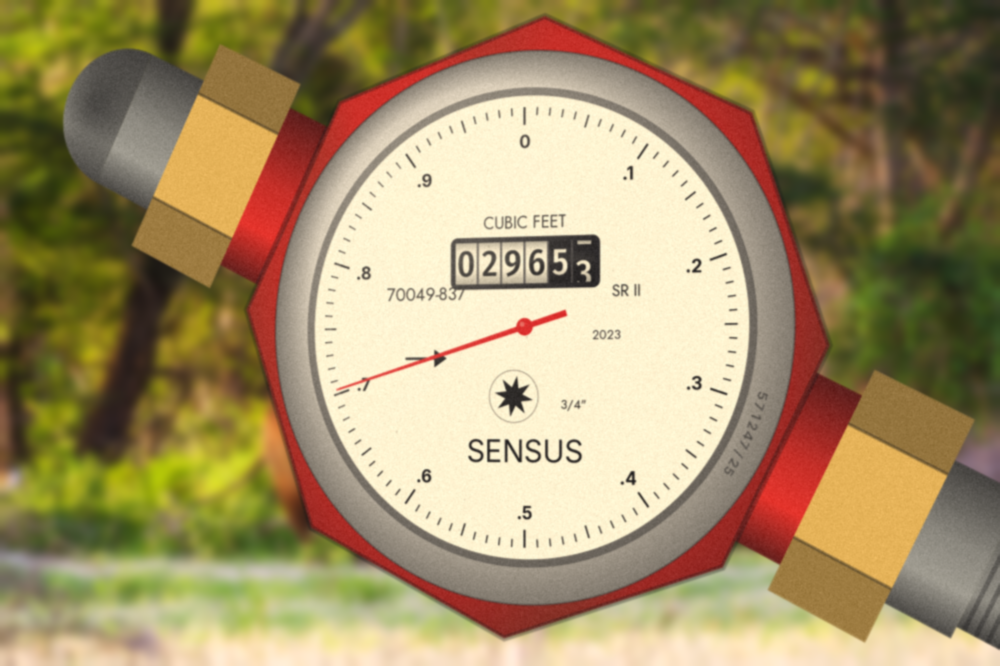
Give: 29652.70; ft³
